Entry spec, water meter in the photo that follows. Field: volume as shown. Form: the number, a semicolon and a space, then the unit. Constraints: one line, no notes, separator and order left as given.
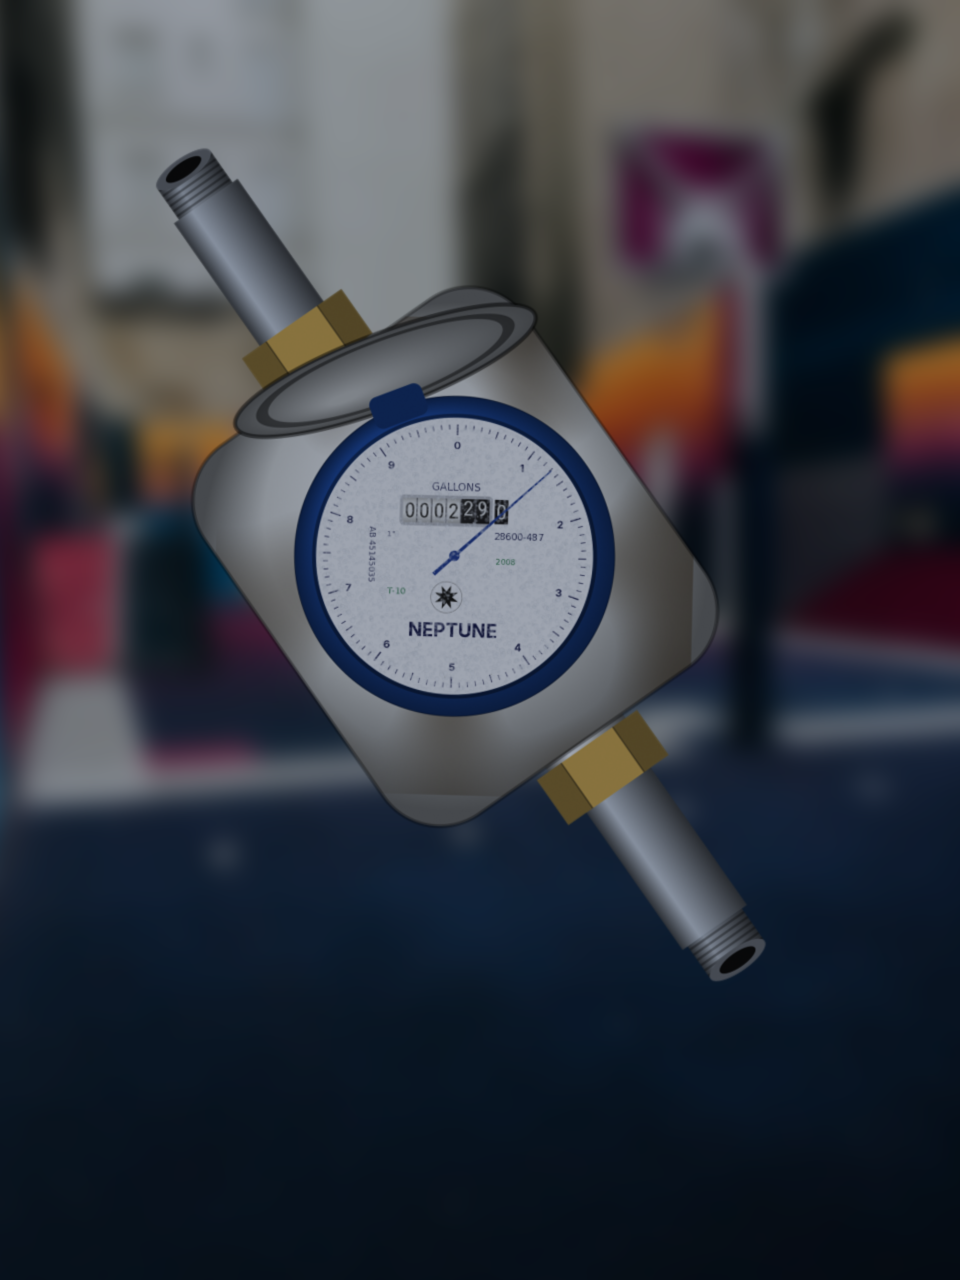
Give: 2291.3; gal
